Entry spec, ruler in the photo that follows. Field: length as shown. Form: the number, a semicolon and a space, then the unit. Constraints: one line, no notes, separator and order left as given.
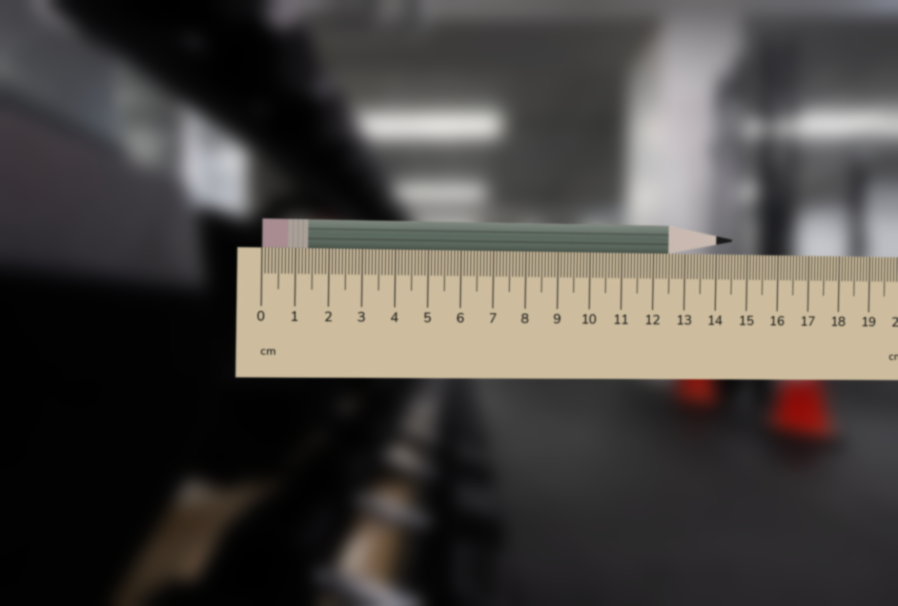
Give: 14.5; cm
